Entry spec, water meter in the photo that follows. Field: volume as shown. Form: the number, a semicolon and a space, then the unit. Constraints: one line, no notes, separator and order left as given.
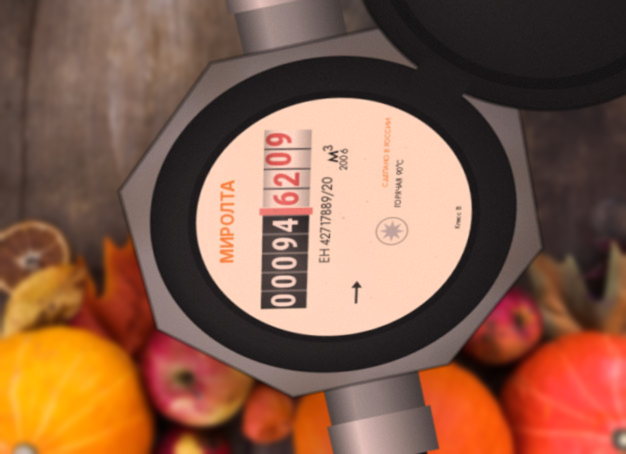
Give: 94.6209; m³
